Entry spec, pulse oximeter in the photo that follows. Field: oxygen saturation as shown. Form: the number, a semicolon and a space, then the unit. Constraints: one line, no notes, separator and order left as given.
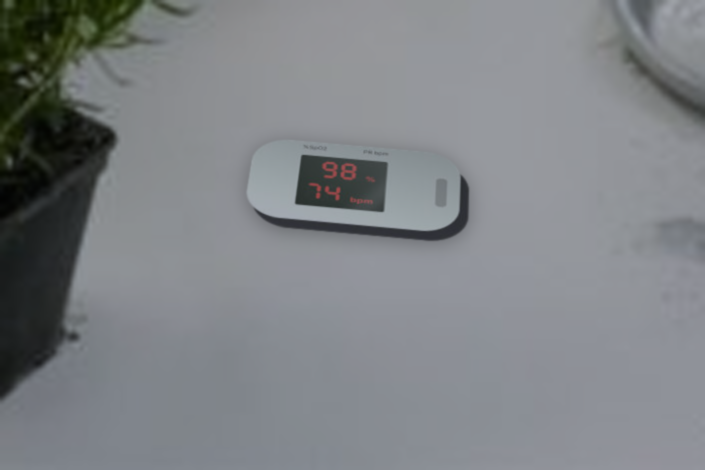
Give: 98; %
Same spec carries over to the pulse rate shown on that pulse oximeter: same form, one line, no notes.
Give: 74; bpm
